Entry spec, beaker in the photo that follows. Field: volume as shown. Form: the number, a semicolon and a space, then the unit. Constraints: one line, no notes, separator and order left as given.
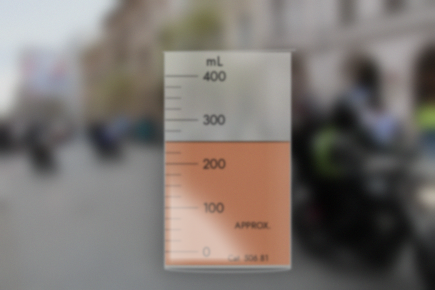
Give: 250; mL
